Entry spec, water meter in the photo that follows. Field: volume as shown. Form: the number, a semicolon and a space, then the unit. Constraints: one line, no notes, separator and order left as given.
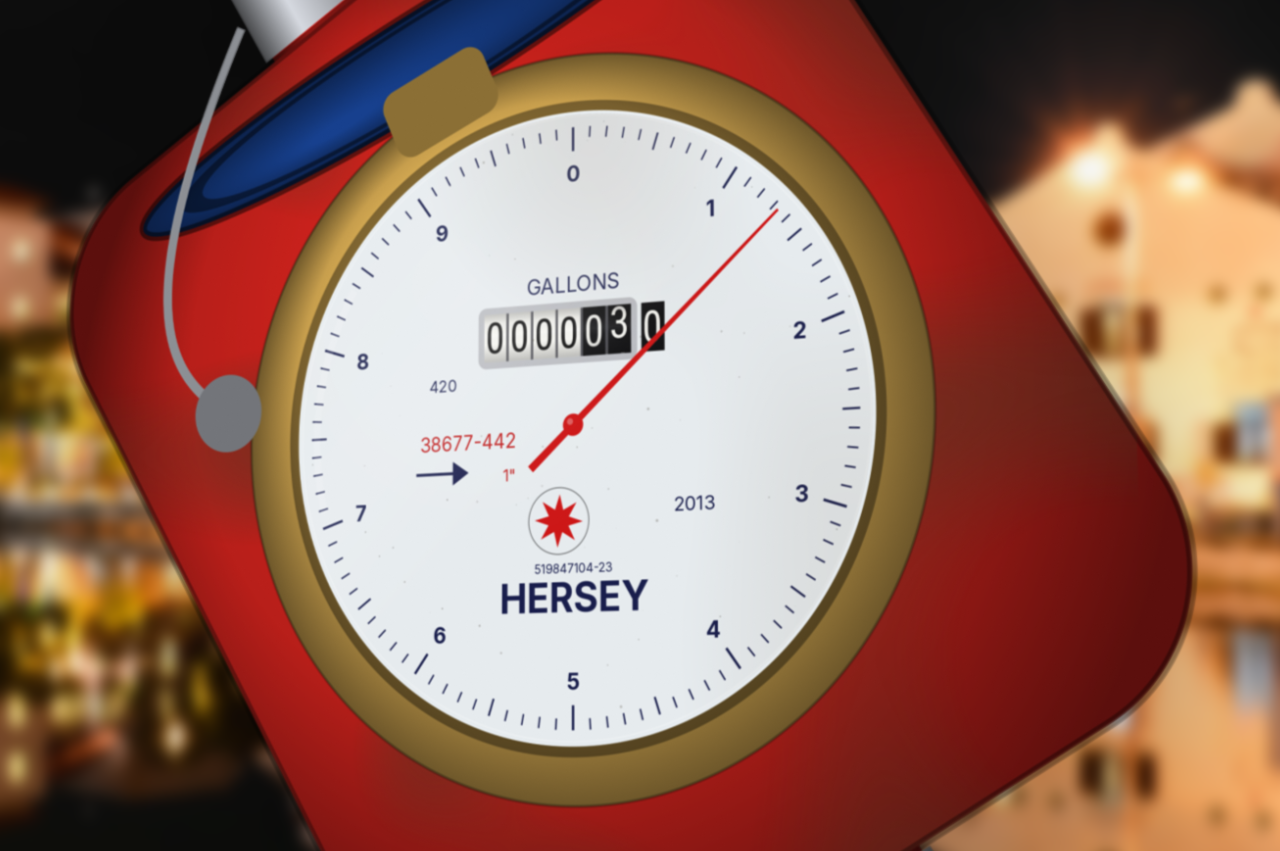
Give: 31.3; gal
